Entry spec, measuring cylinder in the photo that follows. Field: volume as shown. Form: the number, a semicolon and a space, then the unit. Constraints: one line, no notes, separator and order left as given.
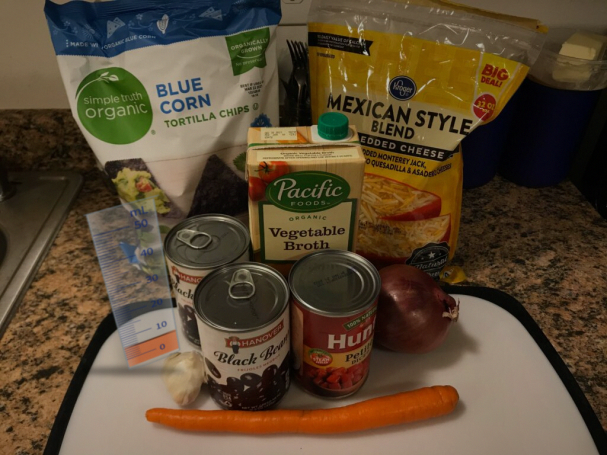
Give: 5; mL
